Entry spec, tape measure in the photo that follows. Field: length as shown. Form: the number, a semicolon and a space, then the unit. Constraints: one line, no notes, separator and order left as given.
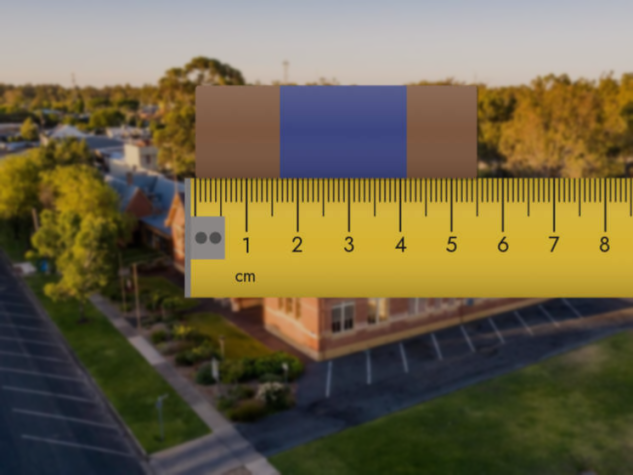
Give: 5.5; cm
